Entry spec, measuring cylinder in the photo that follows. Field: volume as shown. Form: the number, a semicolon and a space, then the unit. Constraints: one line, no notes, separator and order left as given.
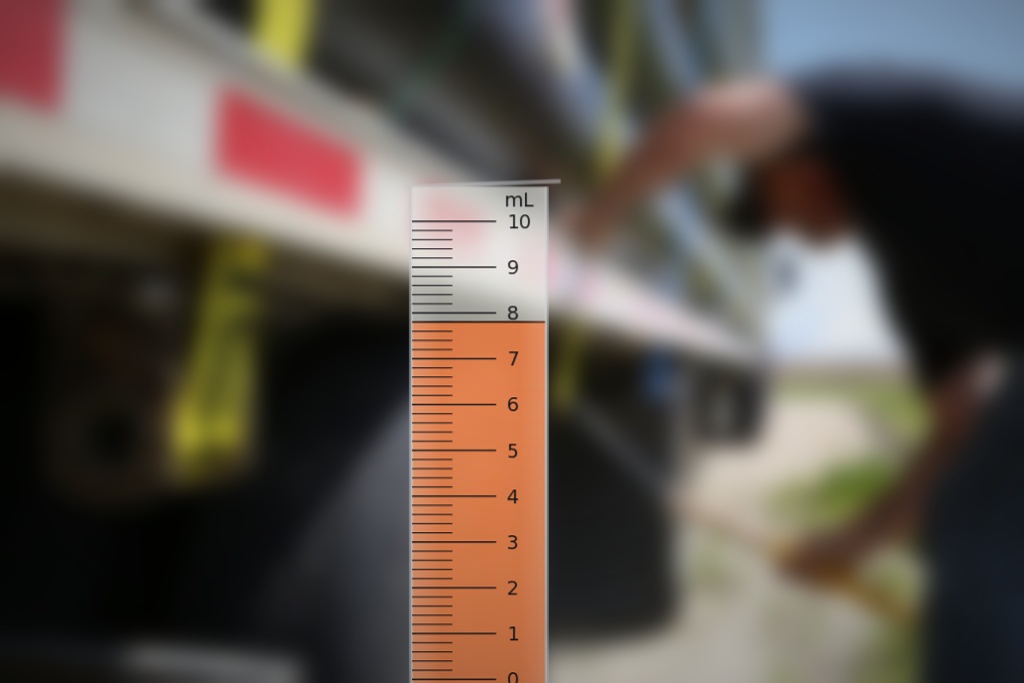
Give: 7.8; mL
